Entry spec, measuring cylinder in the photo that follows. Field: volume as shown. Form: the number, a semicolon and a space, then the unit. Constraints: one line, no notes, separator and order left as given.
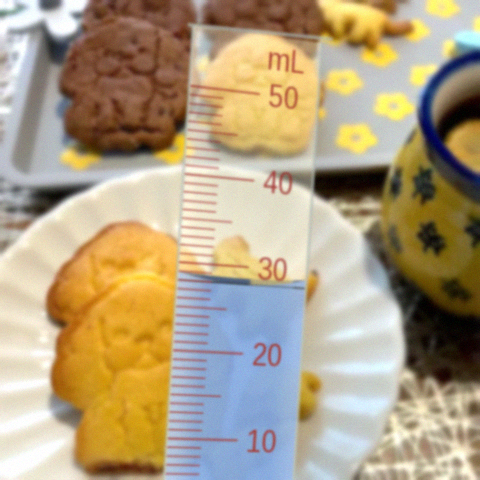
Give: 28; mL
